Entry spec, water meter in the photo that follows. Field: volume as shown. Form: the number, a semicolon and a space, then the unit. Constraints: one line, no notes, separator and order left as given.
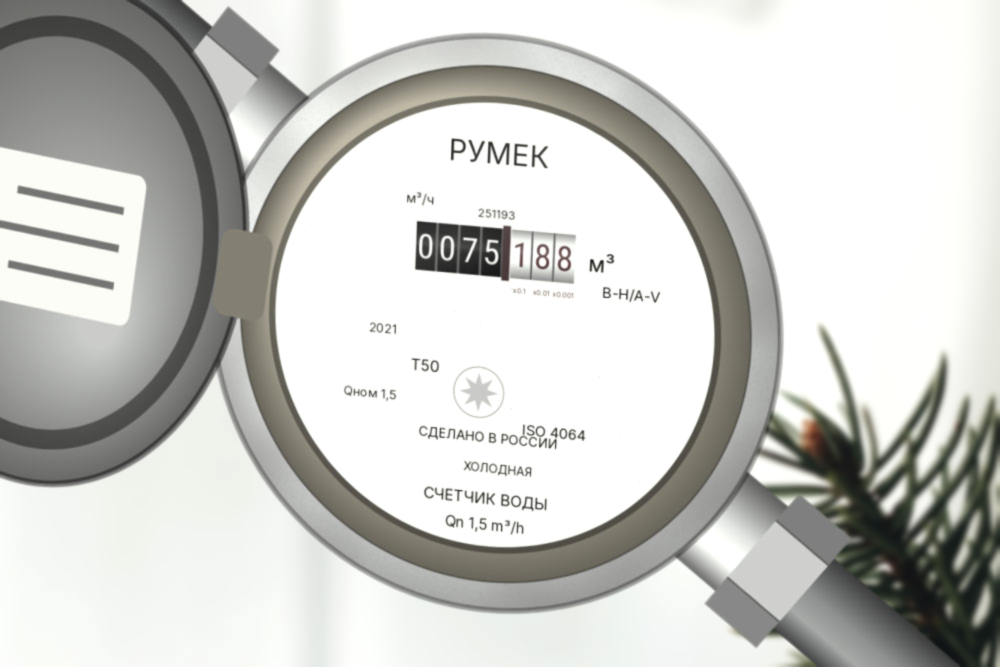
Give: 75.188; m³
